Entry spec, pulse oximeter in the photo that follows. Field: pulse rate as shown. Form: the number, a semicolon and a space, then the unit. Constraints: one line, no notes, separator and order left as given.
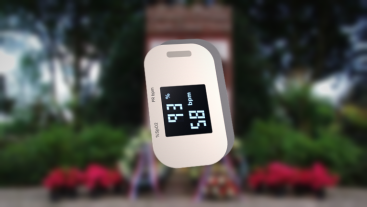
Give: 58; bpm
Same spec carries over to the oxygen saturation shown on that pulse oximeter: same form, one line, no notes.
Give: 93; %
